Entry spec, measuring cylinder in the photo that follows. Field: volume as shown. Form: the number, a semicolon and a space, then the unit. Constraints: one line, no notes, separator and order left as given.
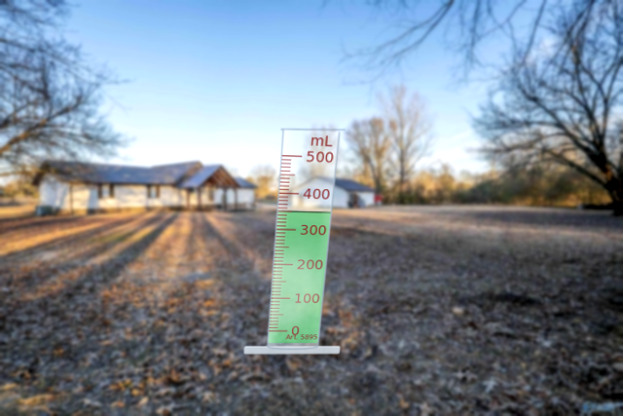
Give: 350; mL
